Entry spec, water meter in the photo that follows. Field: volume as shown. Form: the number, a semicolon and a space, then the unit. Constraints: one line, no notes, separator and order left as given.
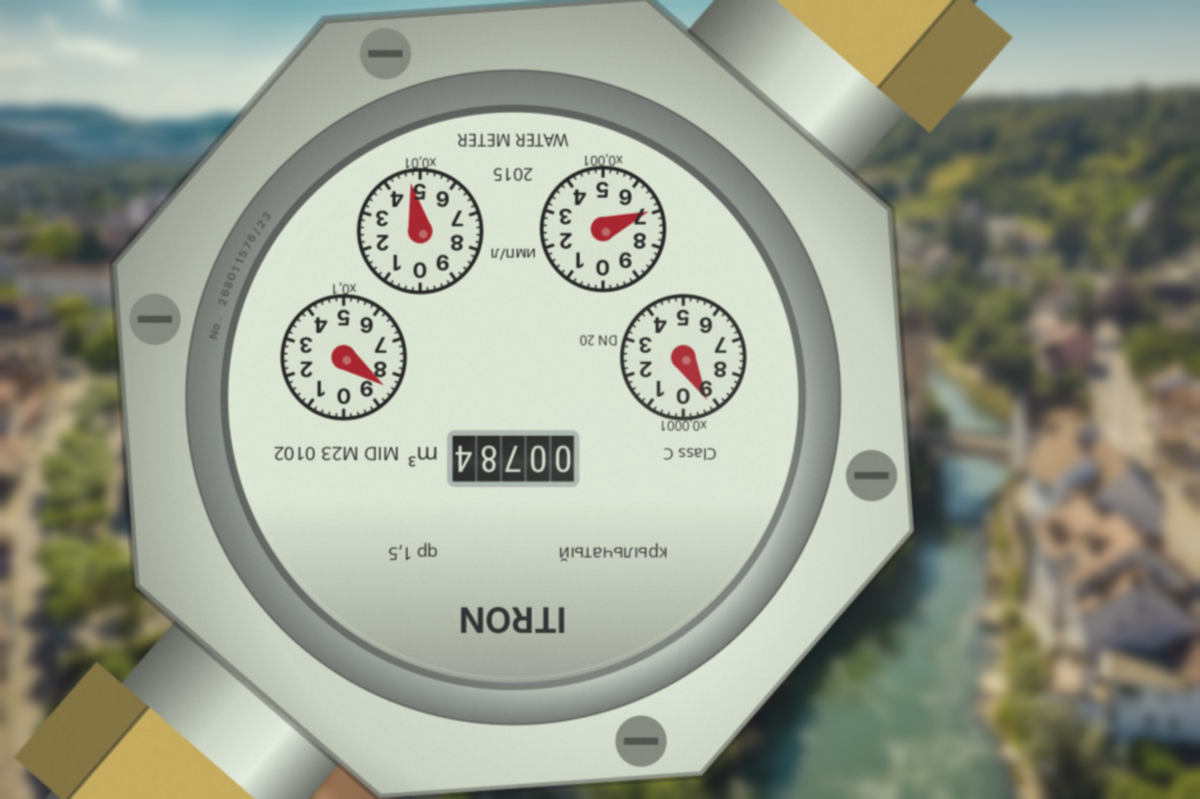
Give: 784.8469; m³
